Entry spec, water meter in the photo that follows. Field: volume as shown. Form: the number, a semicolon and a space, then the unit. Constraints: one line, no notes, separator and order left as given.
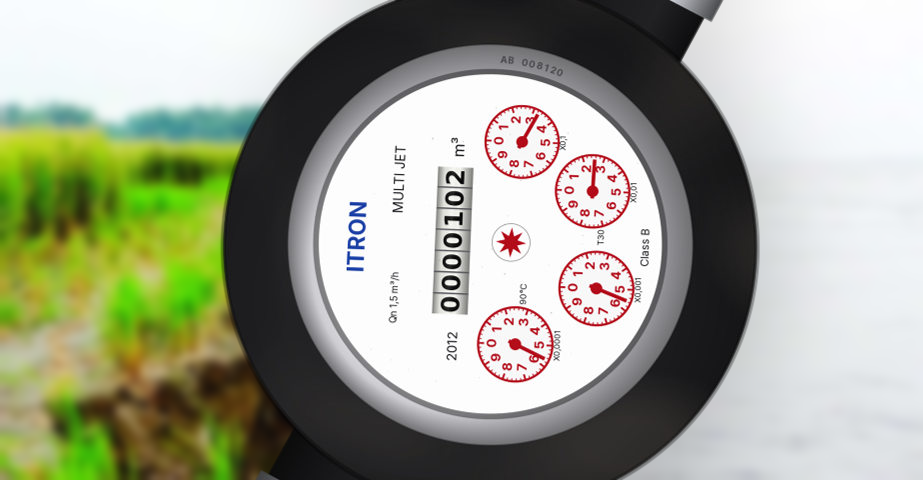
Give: 102.3255; m³
